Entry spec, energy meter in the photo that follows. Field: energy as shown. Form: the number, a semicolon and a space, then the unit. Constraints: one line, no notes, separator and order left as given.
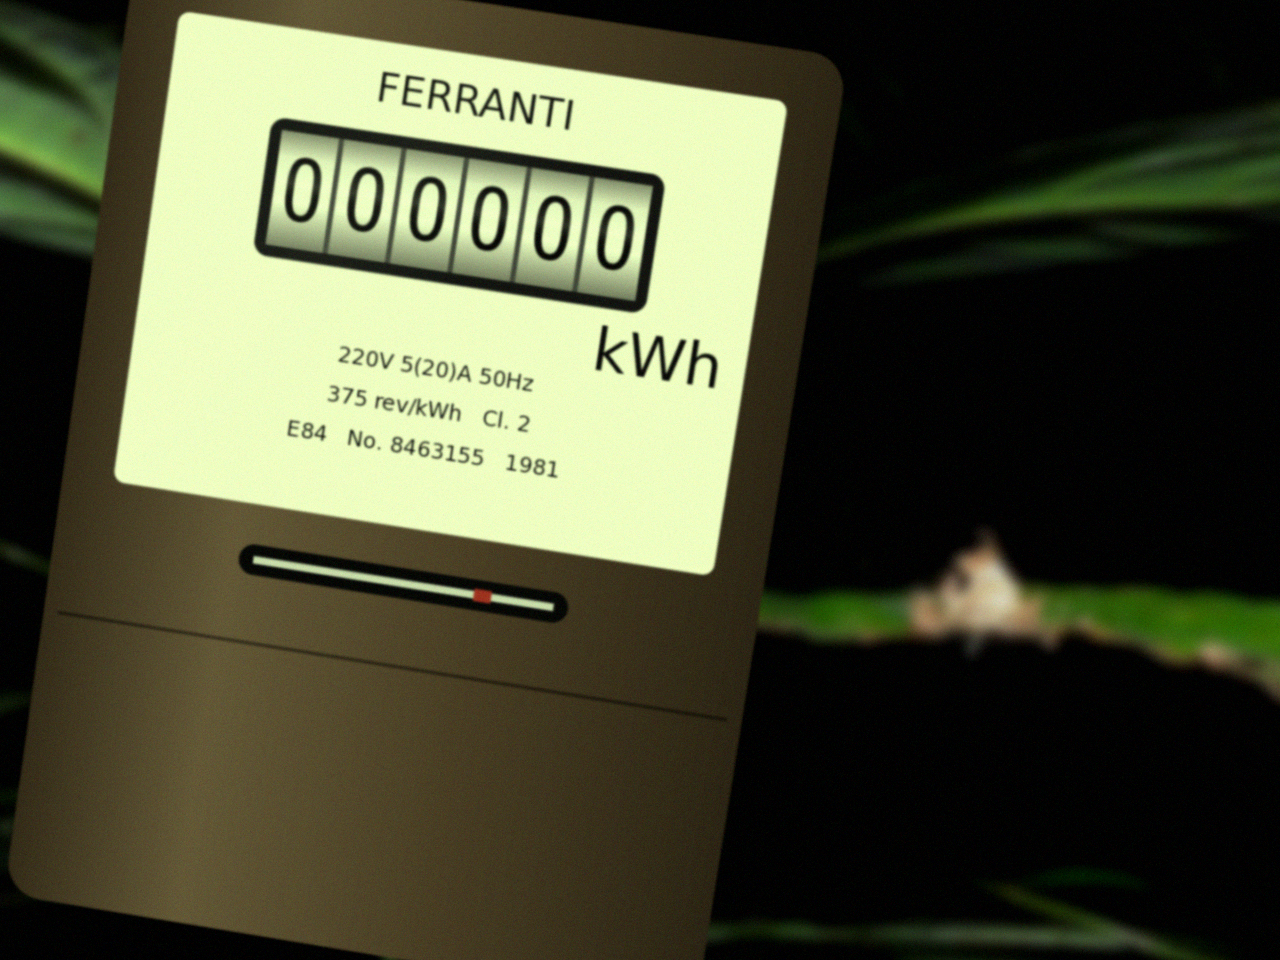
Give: 0; kWh
